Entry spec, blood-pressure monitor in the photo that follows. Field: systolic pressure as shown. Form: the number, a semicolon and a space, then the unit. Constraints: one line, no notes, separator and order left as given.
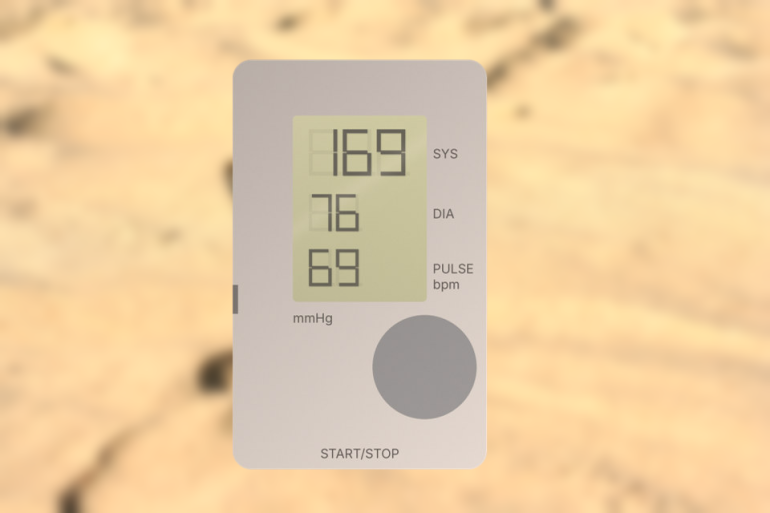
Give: 169; mmHg
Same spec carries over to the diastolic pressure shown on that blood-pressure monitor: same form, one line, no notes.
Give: 76; mmHg
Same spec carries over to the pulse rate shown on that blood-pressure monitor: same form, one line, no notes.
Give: 69; bpm
